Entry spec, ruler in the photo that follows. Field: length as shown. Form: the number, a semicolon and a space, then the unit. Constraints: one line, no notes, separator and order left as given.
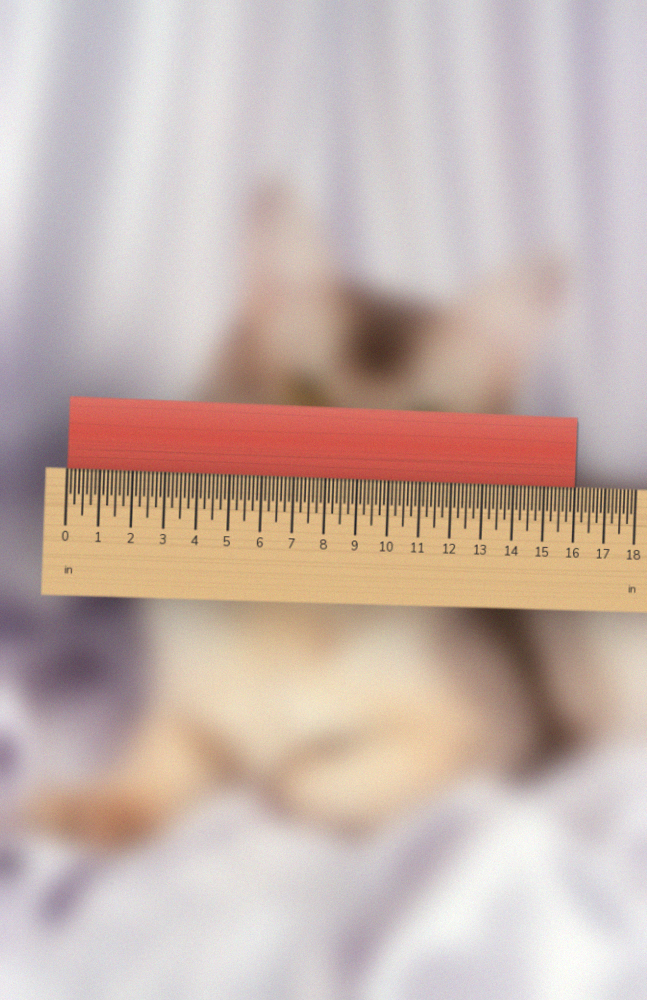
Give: 16; in
